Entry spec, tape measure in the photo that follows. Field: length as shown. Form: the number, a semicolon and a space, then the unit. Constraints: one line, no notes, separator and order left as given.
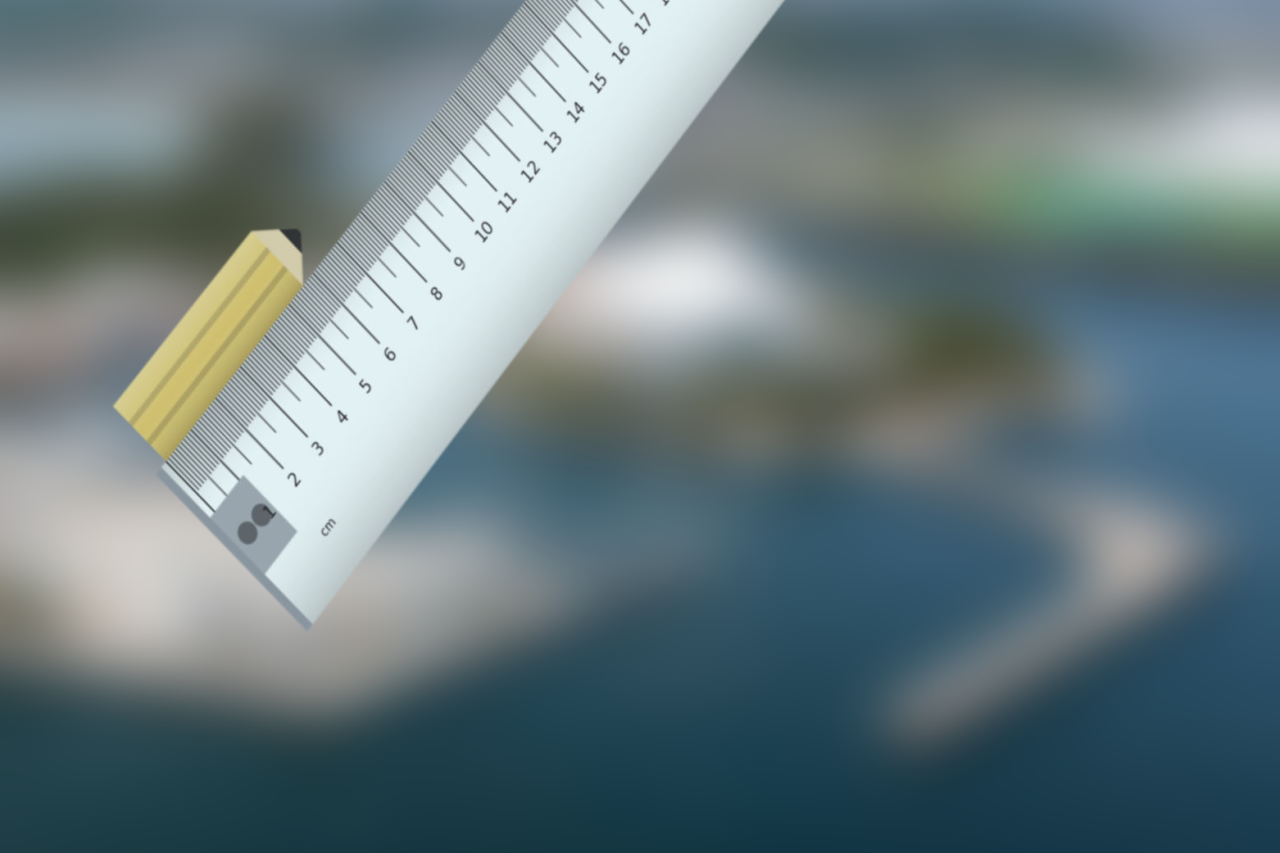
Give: 6.5; cm
